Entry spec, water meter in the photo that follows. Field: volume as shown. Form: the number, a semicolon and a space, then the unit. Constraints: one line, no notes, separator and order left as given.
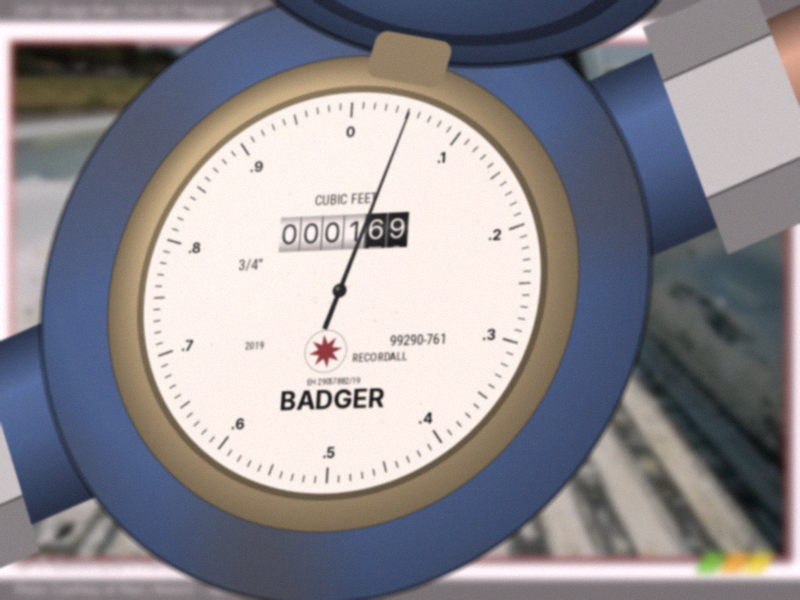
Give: 169.05; ft³
